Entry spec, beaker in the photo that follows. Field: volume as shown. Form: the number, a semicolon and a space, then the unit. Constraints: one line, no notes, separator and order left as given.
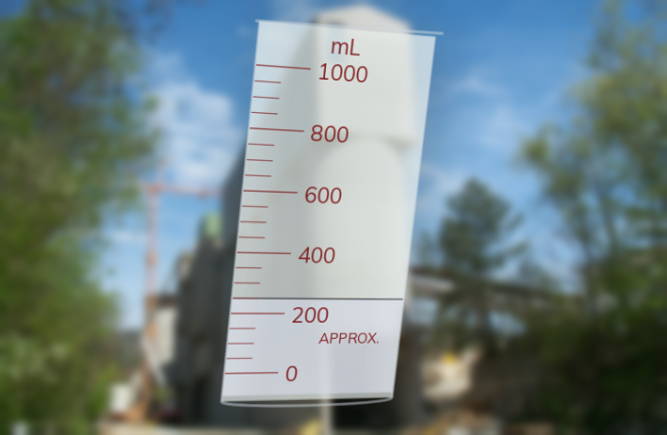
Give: 250; mL
